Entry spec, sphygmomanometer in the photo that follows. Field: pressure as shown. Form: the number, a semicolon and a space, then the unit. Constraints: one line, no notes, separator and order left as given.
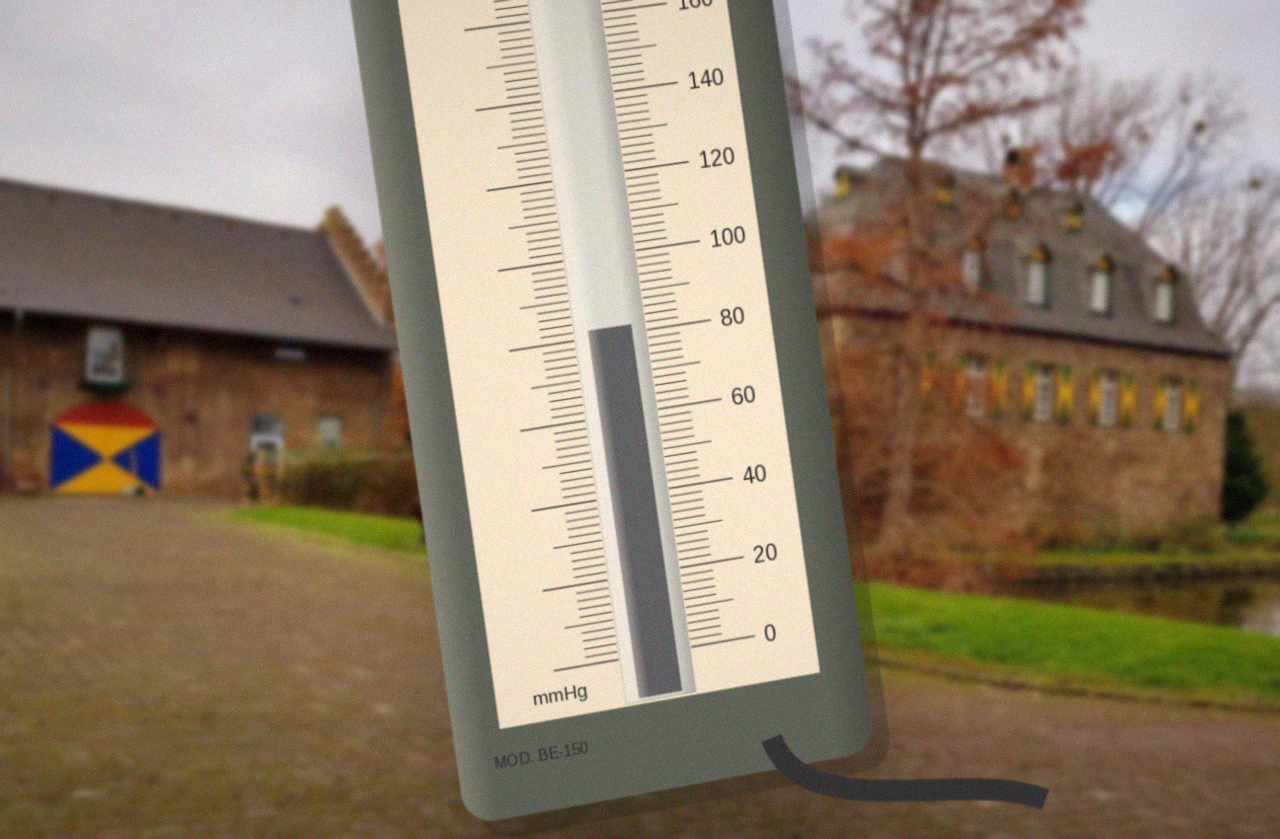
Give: 82; mmHg
